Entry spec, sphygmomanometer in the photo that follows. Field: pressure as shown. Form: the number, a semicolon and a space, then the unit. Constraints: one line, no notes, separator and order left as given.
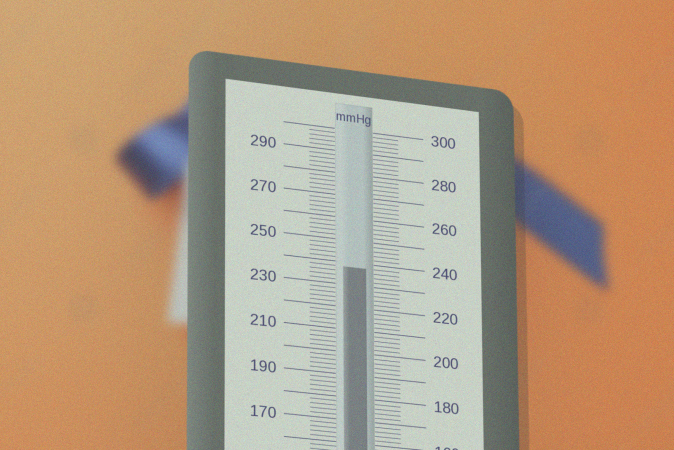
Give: 238; mmHg
